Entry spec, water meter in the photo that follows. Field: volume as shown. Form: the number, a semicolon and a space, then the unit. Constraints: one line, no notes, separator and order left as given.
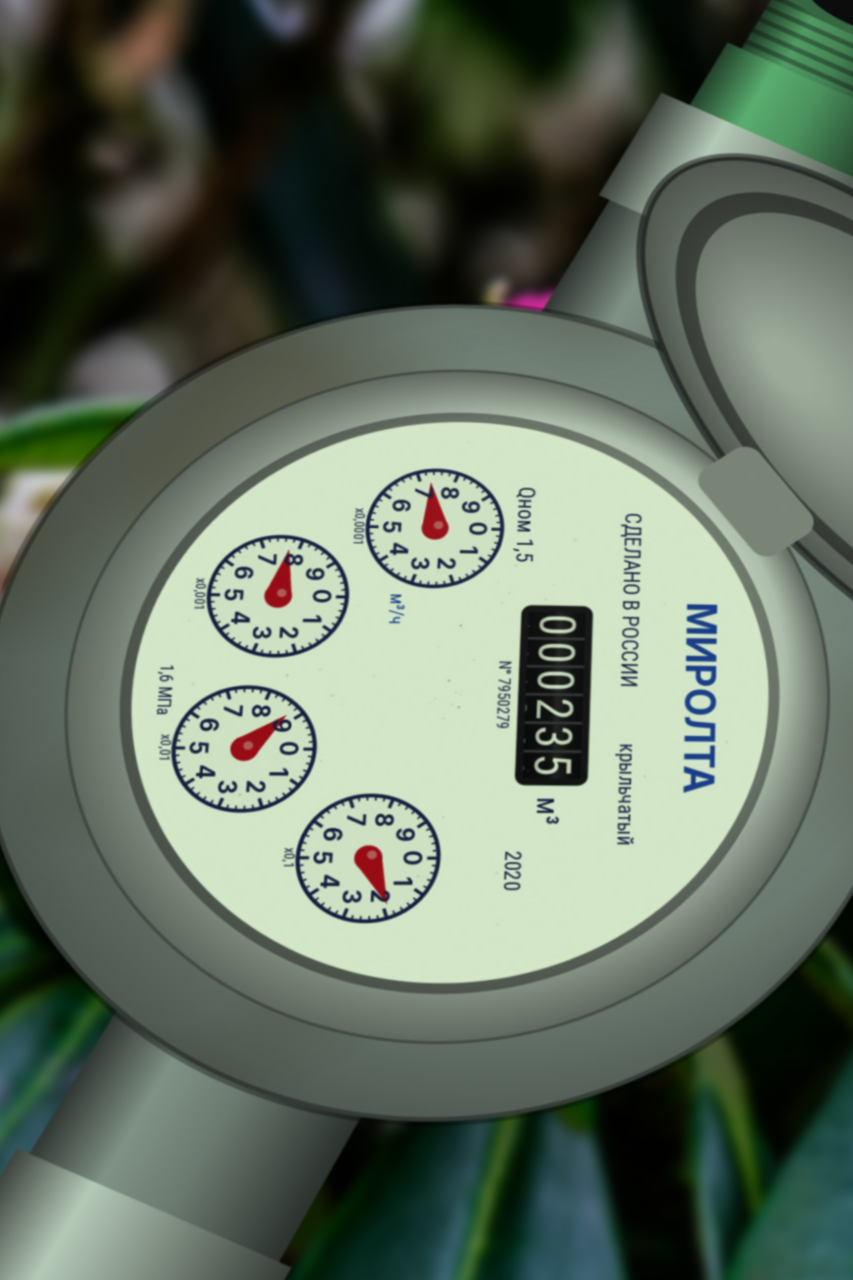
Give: 235.1877; m³
